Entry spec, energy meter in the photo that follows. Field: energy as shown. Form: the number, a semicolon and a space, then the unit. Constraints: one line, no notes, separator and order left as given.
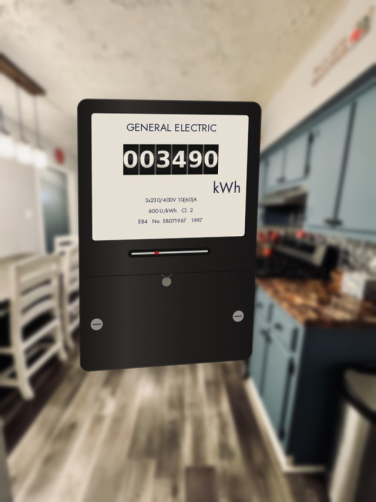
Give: 3490; kWh
